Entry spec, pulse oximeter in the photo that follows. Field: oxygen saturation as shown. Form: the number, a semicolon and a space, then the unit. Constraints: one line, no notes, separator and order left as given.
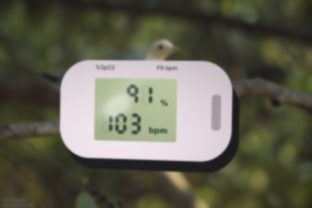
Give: 91; %
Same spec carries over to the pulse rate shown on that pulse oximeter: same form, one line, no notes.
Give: 103; bpm
